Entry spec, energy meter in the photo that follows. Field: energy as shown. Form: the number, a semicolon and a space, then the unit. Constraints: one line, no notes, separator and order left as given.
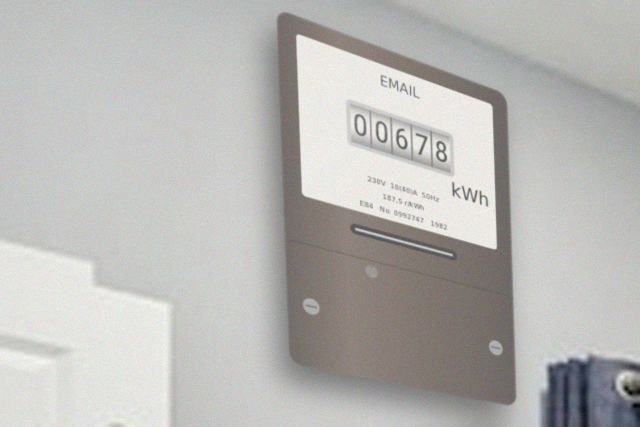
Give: 678; kWh
